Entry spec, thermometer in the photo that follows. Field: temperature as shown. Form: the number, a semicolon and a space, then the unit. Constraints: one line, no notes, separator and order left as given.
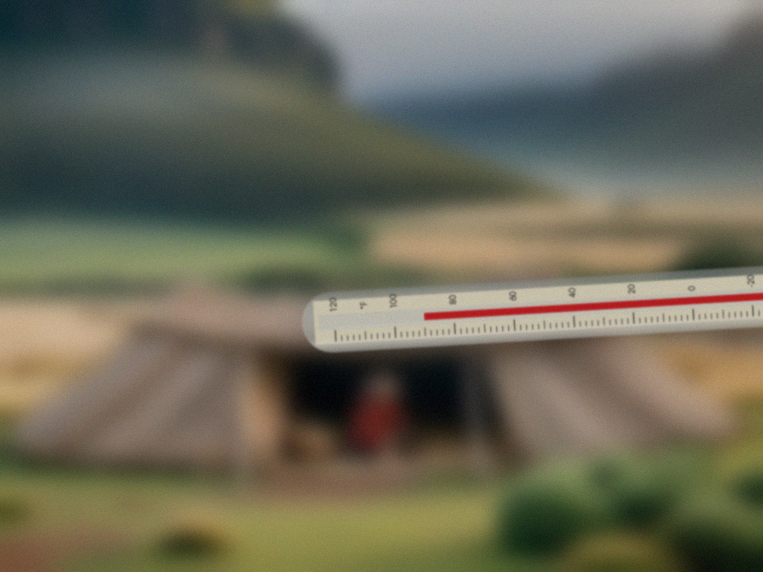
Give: 90; °F
